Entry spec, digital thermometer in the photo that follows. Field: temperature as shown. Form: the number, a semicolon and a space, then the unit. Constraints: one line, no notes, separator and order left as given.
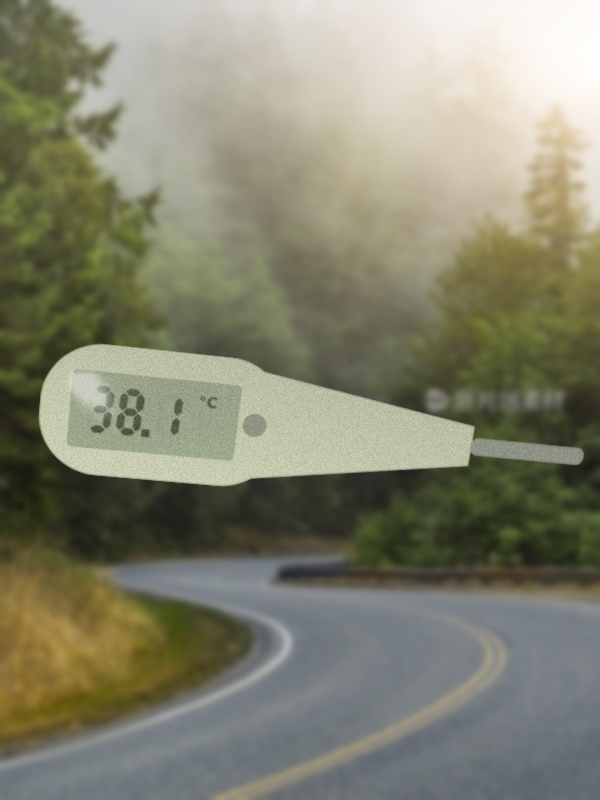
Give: 38.1; °C
